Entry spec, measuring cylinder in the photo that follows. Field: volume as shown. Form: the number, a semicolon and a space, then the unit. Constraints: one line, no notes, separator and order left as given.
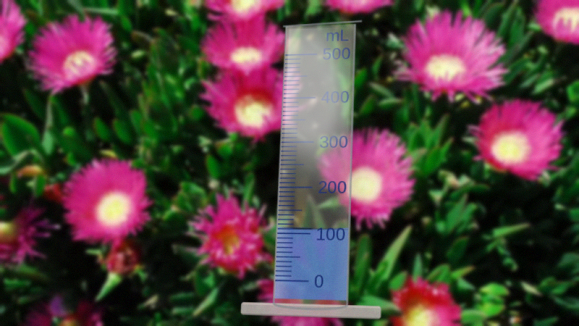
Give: 110; mL
